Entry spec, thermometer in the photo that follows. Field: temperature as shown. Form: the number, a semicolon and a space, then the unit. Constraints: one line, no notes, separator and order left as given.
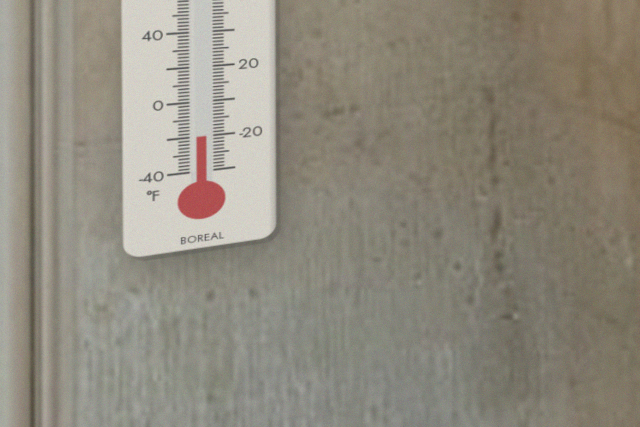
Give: -20; °F
